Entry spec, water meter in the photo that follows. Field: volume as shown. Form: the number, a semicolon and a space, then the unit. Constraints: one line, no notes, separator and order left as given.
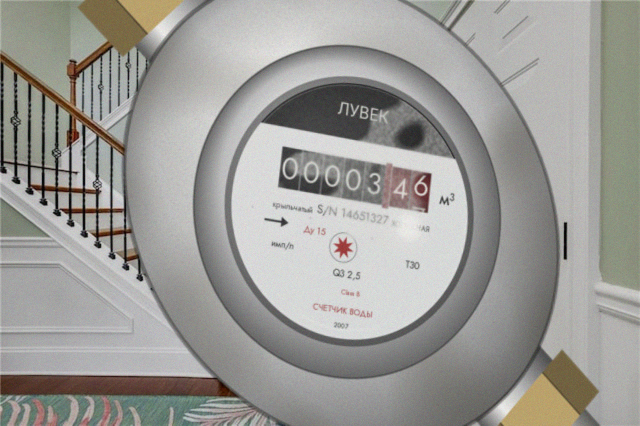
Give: 3.46; m³
